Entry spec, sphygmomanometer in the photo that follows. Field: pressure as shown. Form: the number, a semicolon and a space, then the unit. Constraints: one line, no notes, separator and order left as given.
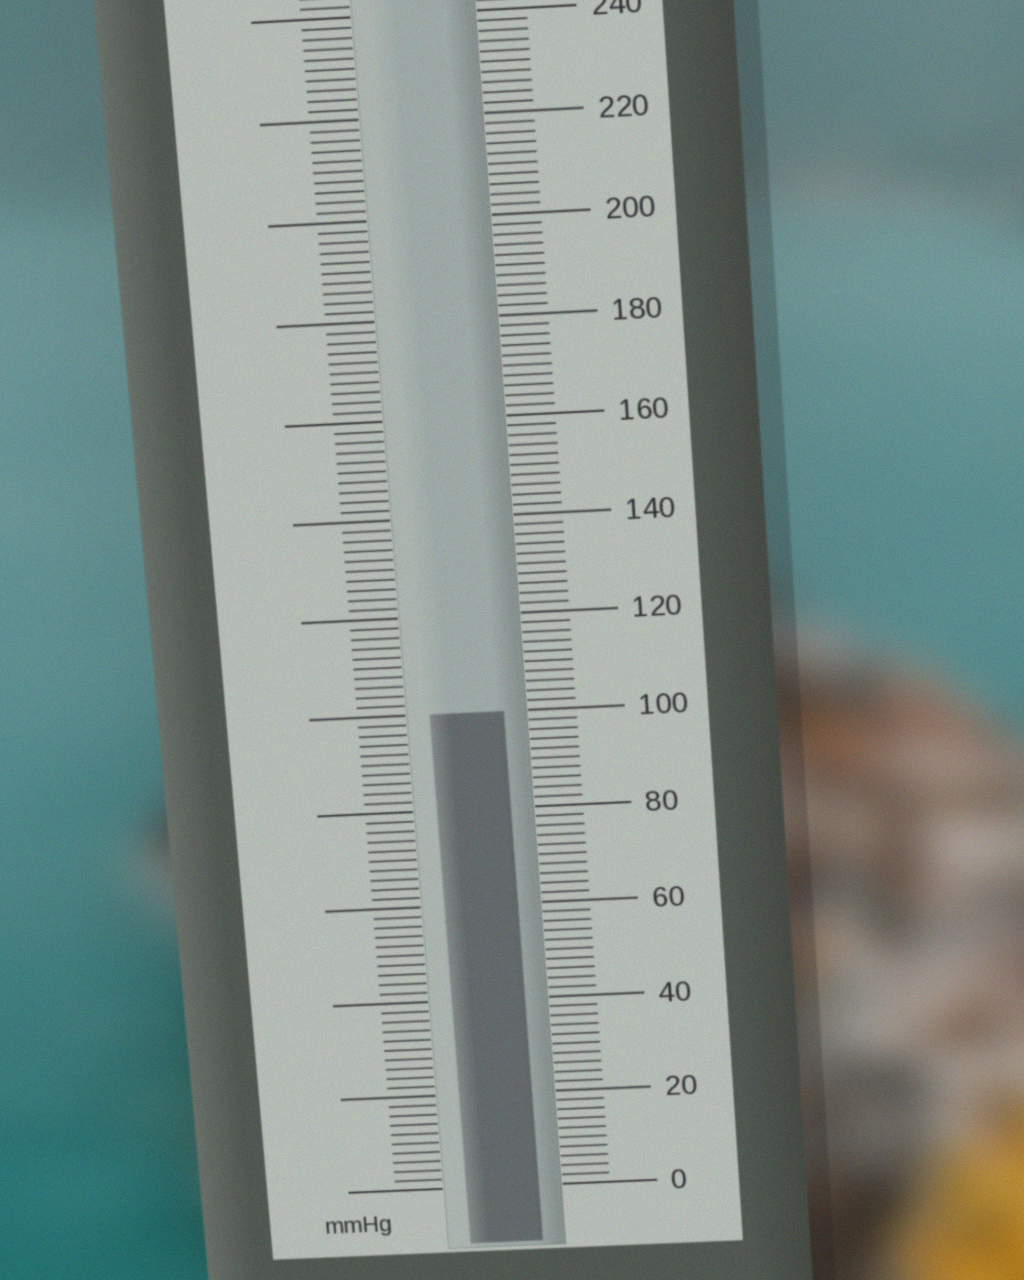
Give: 100; mmHg
